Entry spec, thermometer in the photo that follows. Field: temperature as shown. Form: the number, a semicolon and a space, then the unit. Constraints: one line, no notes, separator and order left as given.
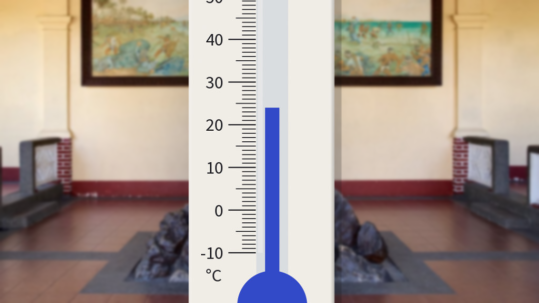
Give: 24; °C
